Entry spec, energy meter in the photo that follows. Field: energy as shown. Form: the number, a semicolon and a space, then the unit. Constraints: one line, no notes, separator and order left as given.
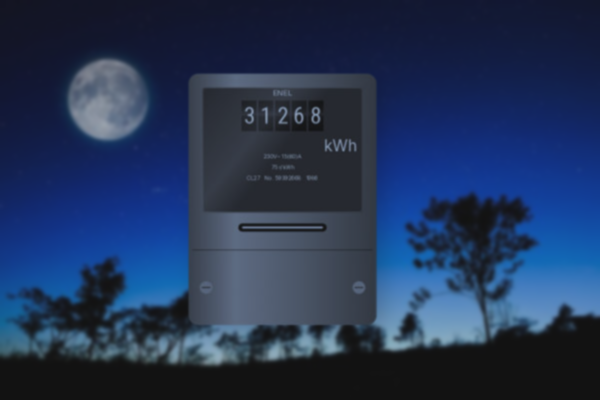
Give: 31268; kWh
